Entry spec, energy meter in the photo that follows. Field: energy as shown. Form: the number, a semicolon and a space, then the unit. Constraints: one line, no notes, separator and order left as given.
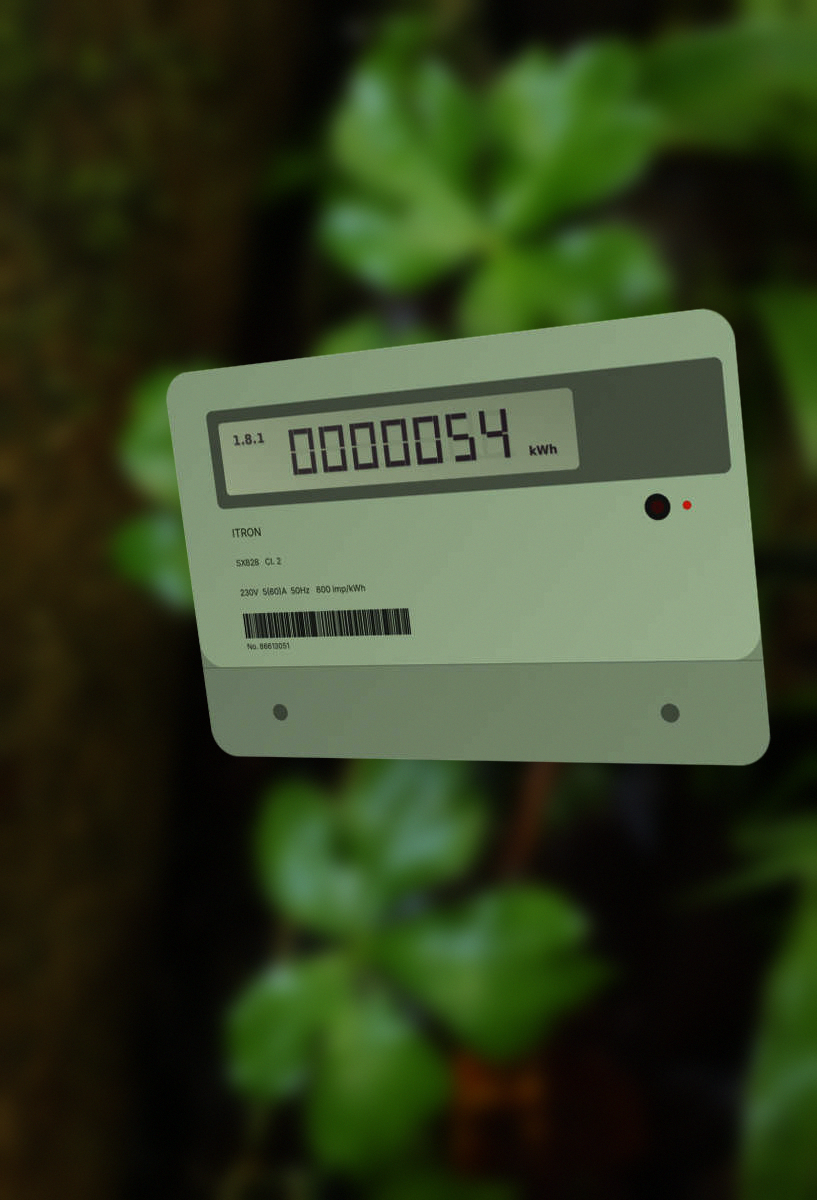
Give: 54; kWh
